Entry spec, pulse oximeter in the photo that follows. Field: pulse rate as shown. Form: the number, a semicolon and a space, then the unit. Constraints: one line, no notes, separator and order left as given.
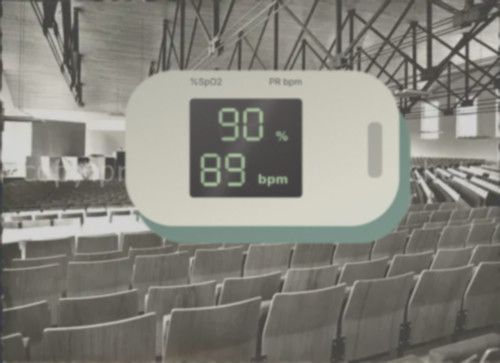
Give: 89; bpm
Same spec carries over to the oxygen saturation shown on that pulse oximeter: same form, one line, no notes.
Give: 90; %
